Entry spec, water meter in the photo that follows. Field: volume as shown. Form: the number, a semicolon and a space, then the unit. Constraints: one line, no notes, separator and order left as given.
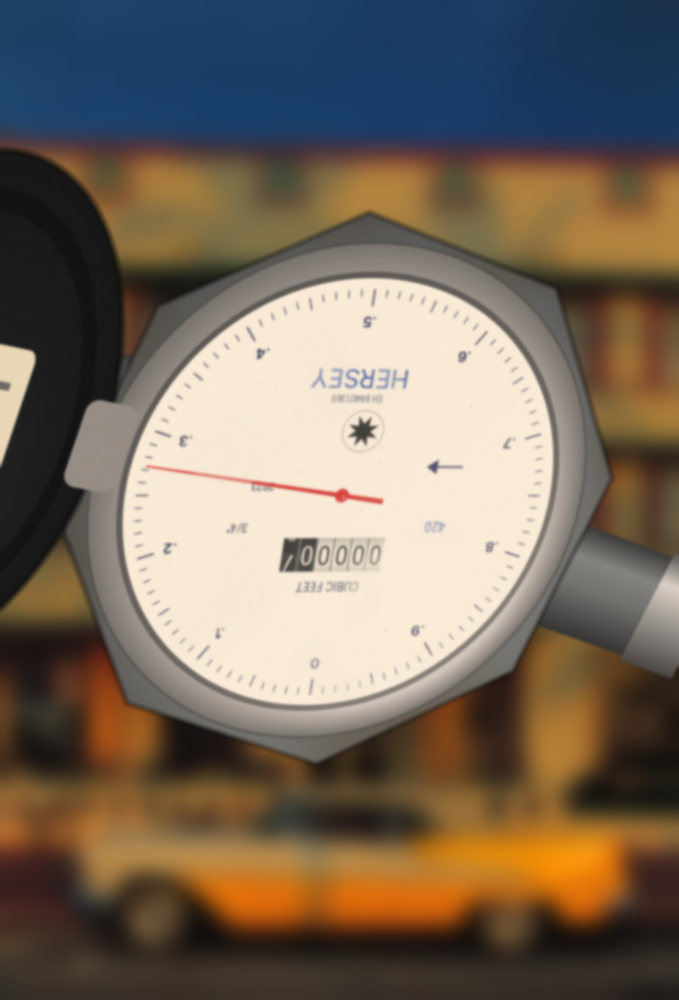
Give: 7.27; ft³
